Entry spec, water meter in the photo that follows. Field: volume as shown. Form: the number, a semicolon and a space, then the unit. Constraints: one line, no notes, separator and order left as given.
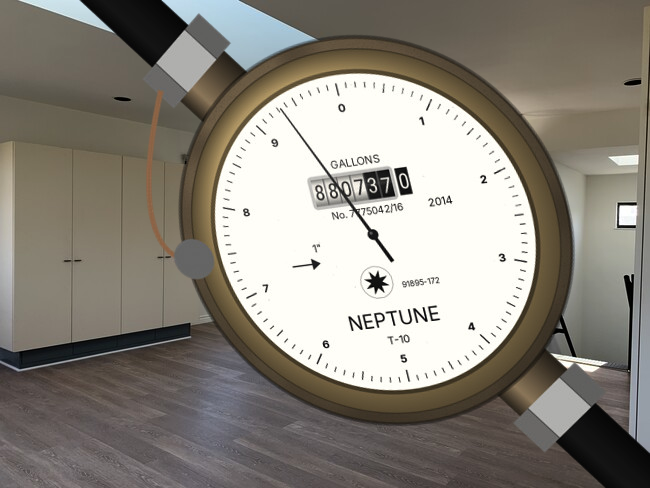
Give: 8807369.3; gal
